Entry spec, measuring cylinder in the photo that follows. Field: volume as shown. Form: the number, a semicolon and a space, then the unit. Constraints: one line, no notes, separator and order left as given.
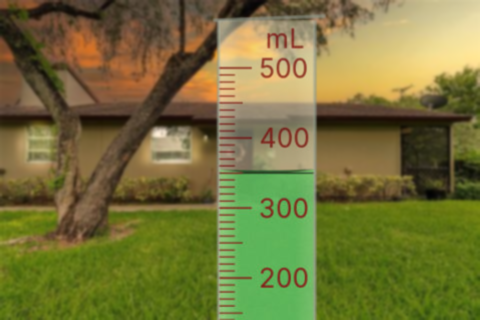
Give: 350; mL
